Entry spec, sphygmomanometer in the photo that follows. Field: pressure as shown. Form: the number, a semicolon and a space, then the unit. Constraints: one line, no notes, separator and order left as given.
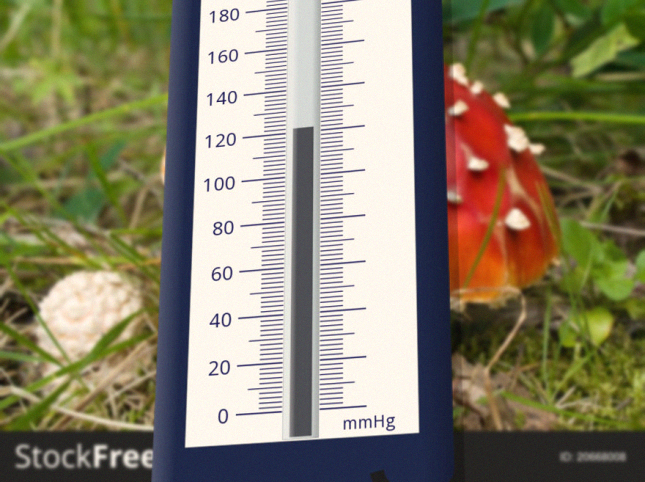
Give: 122; mmHg
